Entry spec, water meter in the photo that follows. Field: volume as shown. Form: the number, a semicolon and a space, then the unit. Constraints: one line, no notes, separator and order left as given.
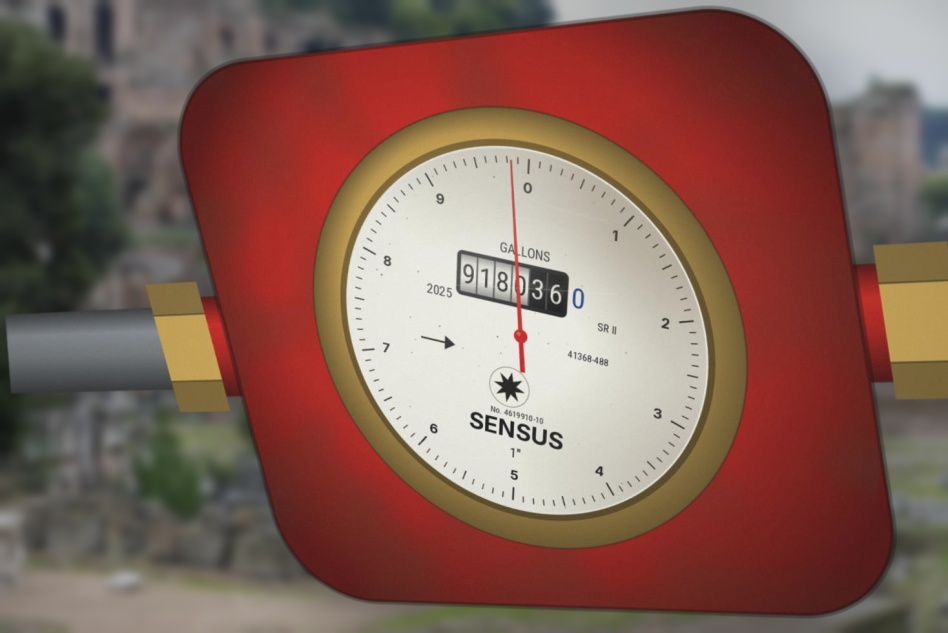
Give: 9180359.8; gal
